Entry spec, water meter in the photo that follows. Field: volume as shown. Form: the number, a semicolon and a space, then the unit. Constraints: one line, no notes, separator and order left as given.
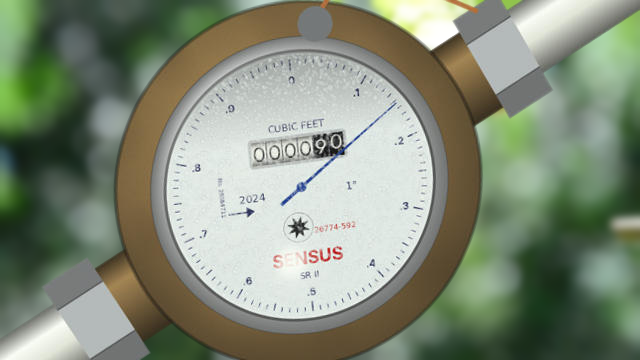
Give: 90.15; ft³
